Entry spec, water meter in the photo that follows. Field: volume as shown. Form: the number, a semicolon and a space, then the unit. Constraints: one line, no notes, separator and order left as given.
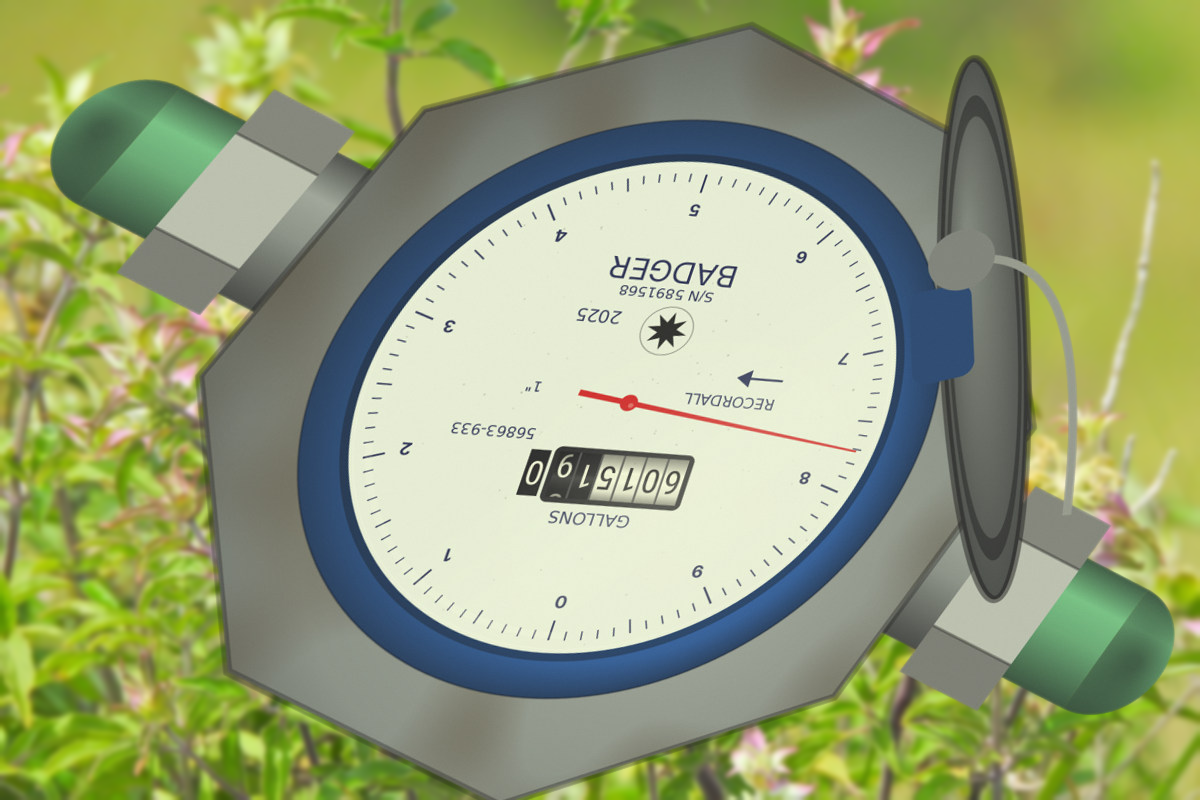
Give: 6015187.7; gal
